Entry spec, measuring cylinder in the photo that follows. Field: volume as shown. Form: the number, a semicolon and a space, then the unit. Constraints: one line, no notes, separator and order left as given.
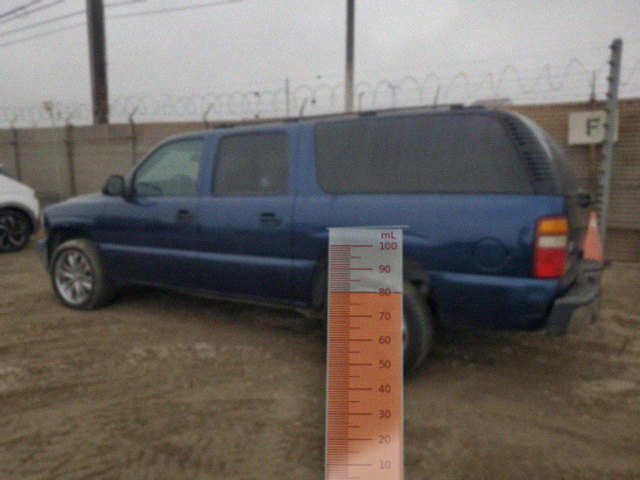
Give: 80; mL
